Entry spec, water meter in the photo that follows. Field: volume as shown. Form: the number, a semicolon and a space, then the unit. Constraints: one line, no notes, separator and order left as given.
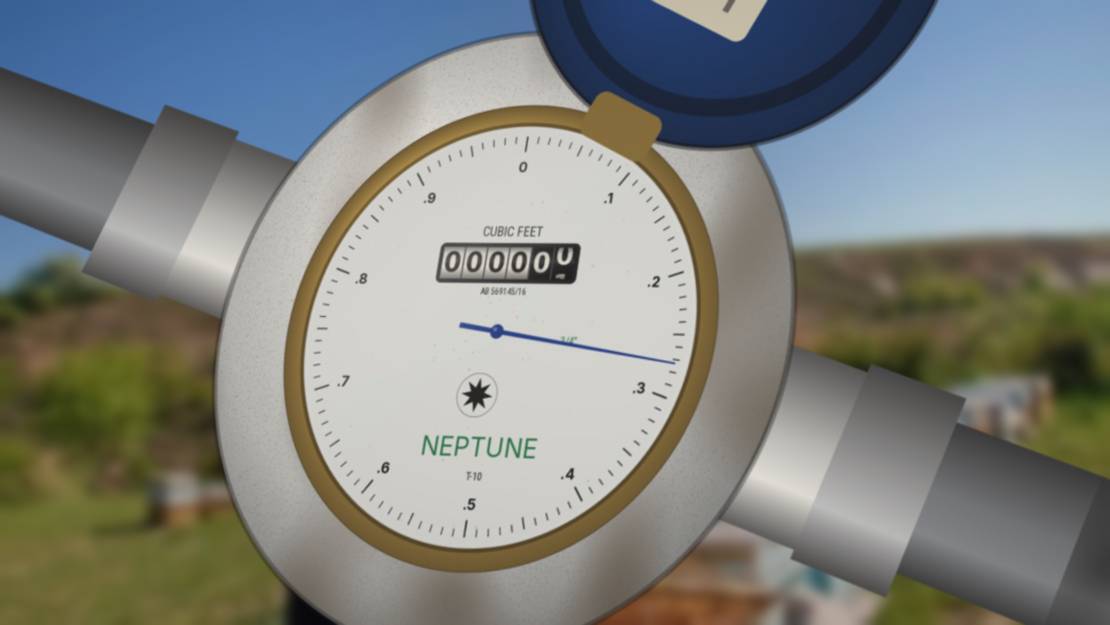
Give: 0.27; ft³
